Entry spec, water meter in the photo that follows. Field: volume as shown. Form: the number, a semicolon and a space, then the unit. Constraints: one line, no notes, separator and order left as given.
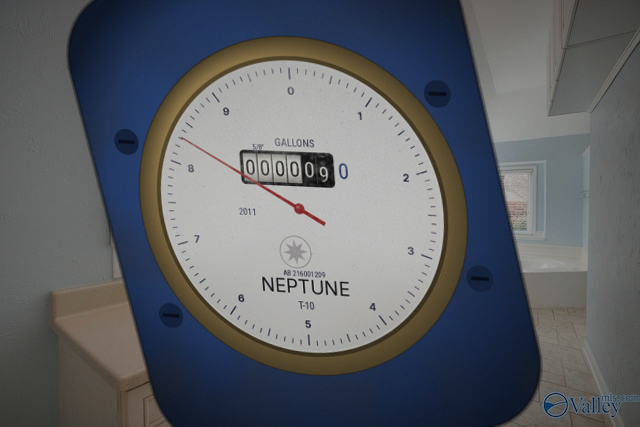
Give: 88.3; gal
